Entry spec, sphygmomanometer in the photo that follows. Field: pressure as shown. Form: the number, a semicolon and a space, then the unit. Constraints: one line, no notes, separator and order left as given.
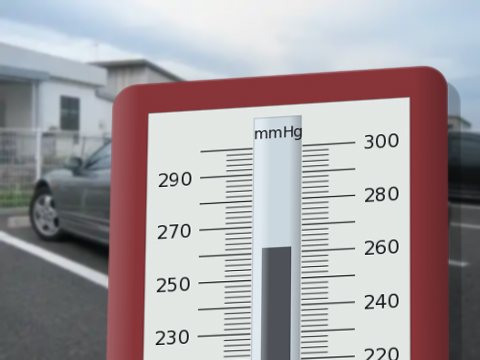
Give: 262; mmHg
